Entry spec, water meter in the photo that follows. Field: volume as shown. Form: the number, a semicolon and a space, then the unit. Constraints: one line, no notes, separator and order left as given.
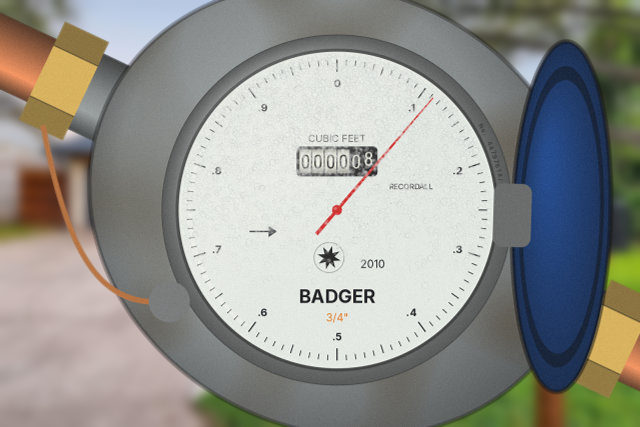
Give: 8.11; ft³
